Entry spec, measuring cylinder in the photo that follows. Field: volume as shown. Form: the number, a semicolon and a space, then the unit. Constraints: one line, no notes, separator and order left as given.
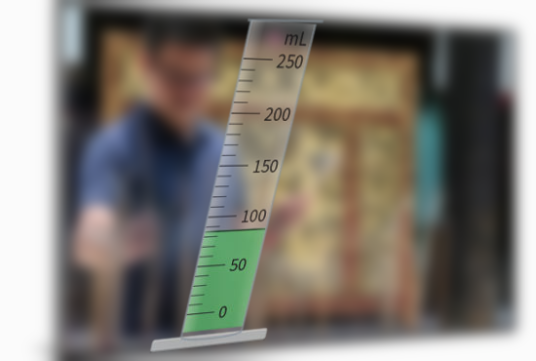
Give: 85; mL
